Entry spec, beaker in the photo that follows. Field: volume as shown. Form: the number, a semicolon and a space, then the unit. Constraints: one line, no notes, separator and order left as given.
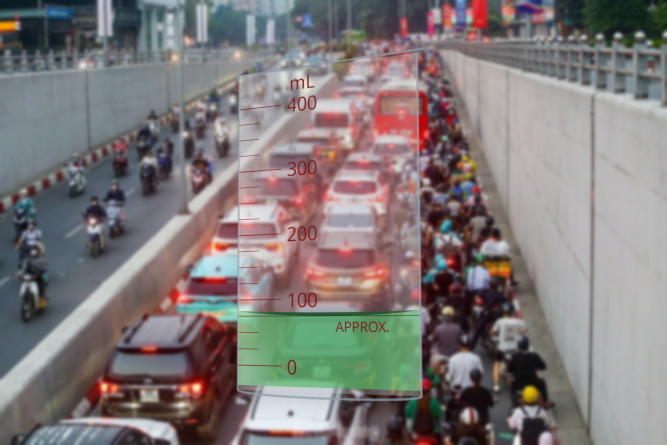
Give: 75; mL
